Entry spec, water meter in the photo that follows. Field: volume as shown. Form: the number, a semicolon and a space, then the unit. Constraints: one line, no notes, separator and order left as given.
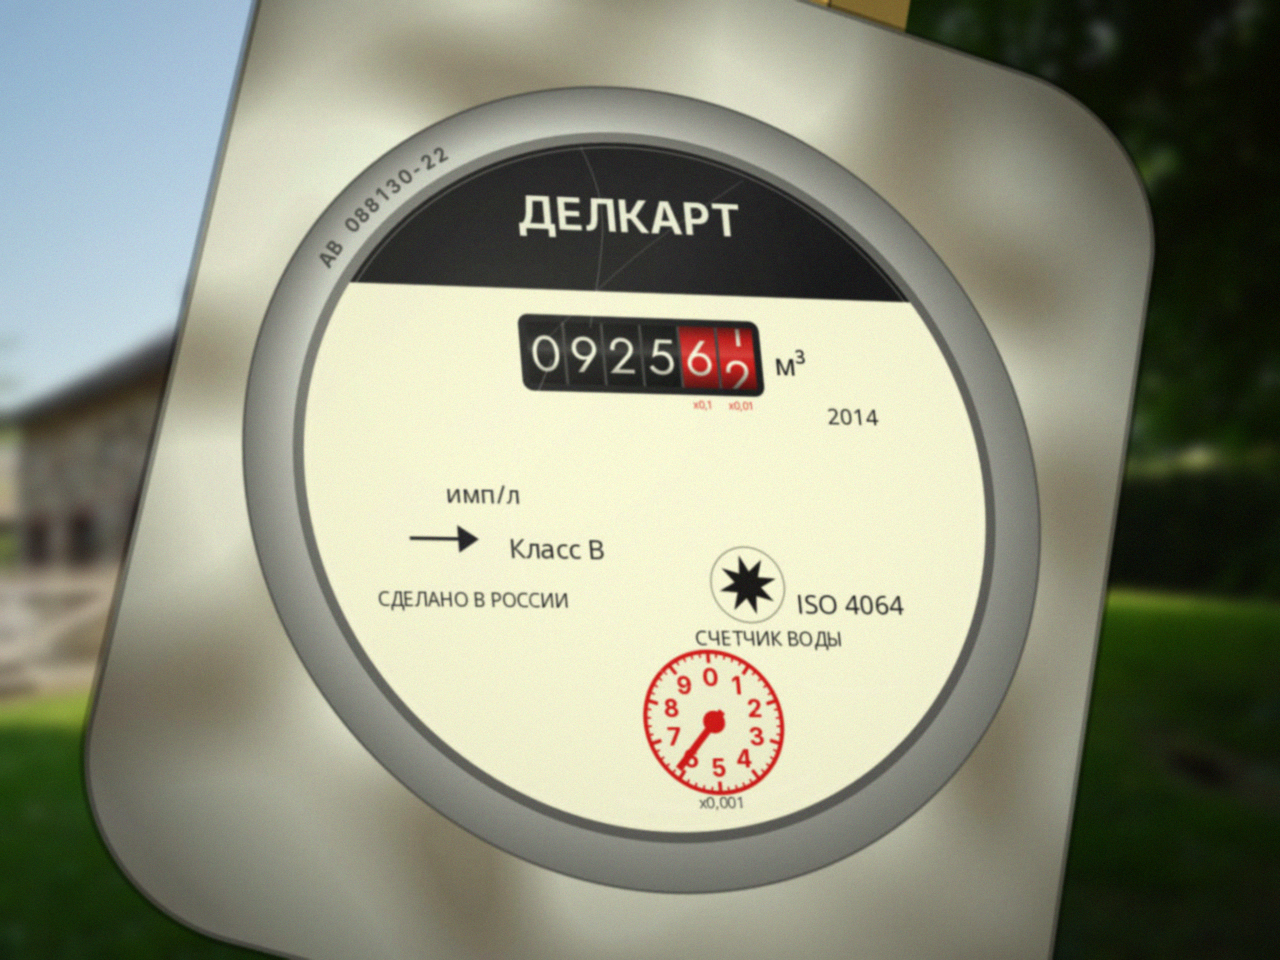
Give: 925.616; m³
